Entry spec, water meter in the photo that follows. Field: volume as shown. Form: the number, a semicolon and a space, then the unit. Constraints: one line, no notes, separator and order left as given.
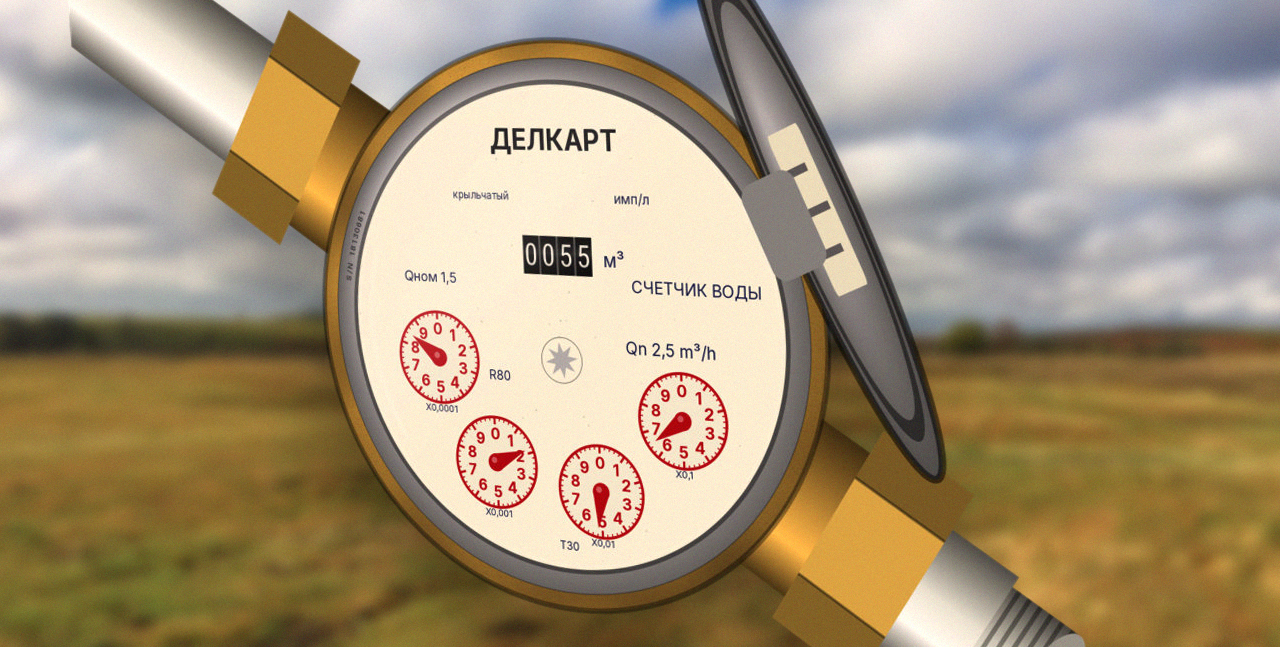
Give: 55.6518; m³
